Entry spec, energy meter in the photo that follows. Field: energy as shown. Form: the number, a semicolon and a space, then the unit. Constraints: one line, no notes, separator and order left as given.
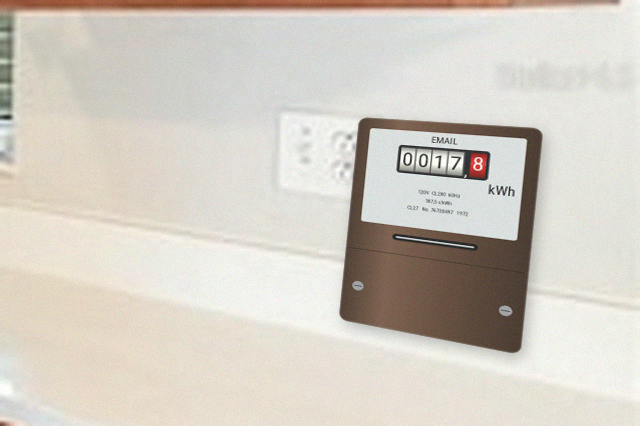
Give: 17.8; kWh
